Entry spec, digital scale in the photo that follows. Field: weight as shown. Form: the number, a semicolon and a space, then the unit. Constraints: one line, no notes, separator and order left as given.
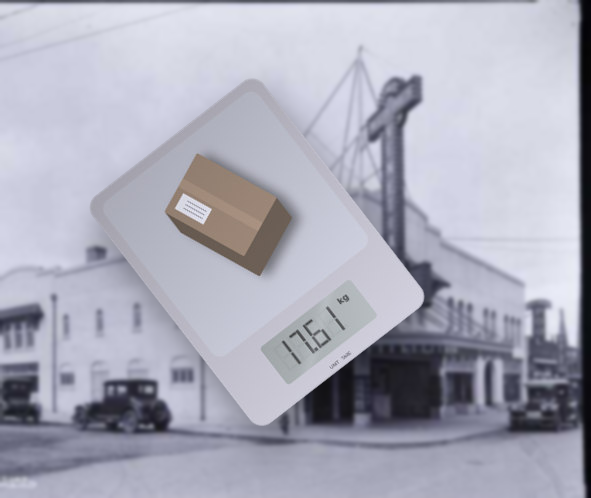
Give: 17.61; kg
